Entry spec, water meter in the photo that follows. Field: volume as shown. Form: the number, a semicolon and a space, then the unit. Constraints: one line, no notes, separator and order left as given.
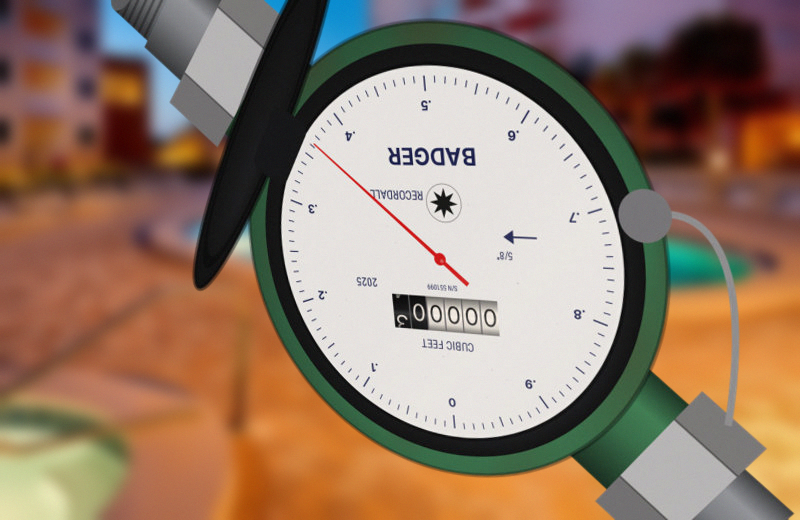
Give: 3.36; ft³
